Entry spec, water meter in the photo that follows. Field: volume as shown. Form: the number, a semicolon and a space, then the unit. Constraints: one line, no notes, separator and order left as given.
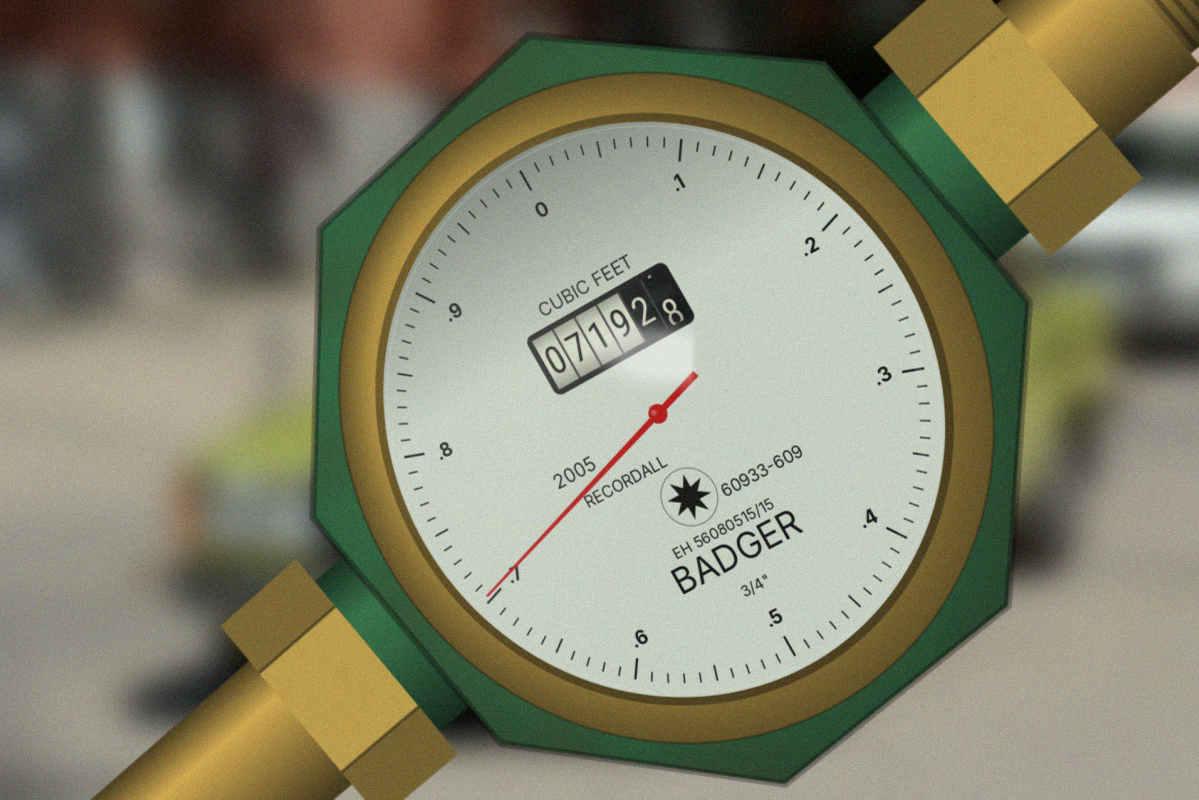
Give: 71927.70; ft³
